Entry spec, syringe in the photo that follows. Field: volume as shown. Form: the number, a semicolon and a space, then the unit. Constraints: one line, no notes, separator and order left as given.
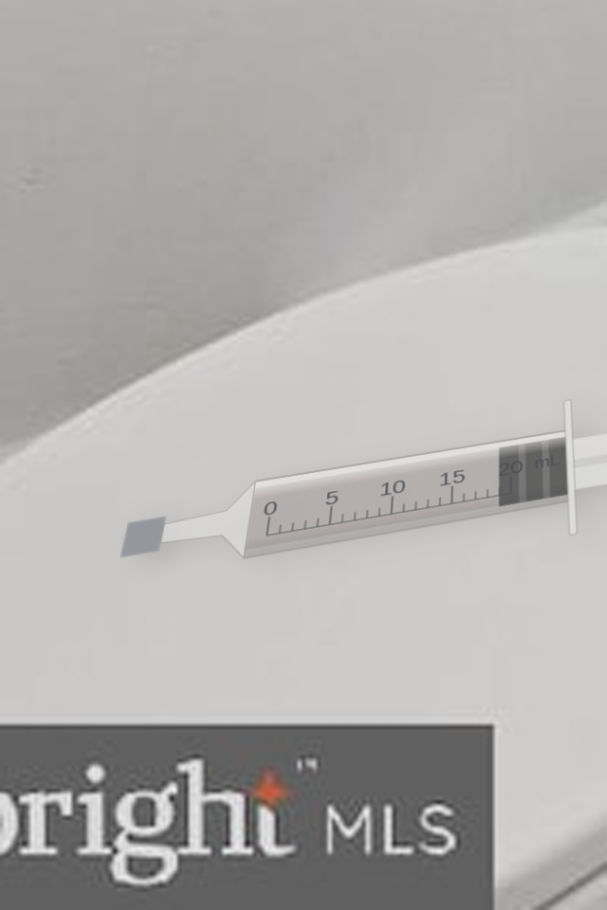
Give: 19; mL
